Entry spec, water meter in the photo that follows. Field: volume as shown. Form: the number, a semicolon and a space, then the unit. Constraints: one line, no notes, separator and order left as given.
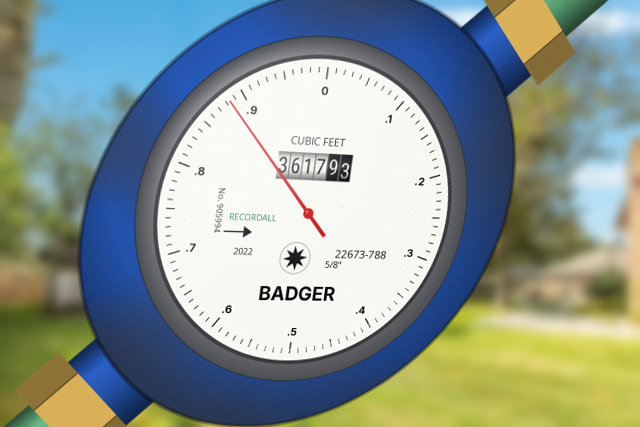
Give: 361792.88; ft³
